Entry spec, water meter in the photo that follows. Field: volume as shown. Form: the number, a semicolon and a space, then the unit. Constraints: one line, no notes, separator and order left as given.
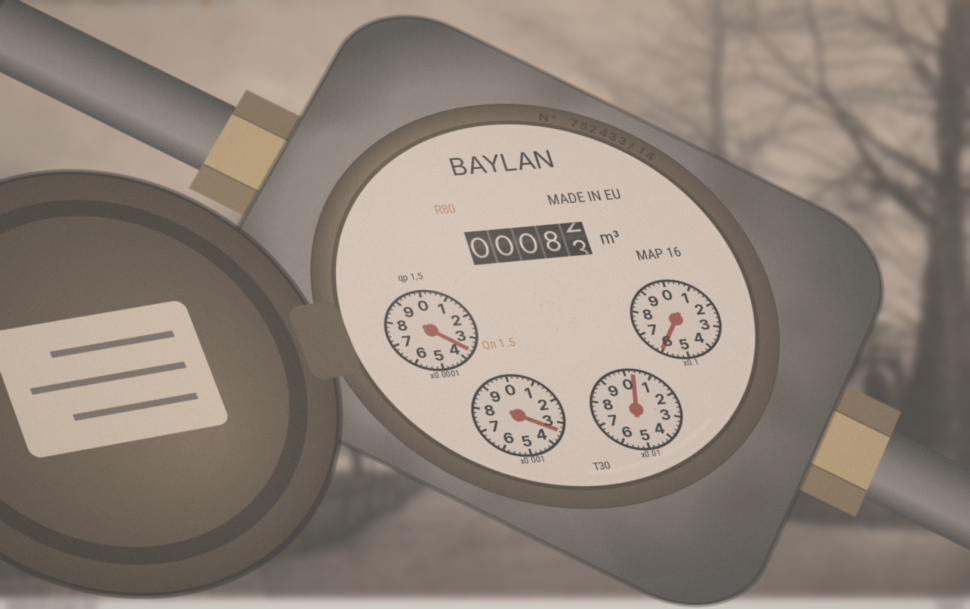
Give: 82.6033; m³
